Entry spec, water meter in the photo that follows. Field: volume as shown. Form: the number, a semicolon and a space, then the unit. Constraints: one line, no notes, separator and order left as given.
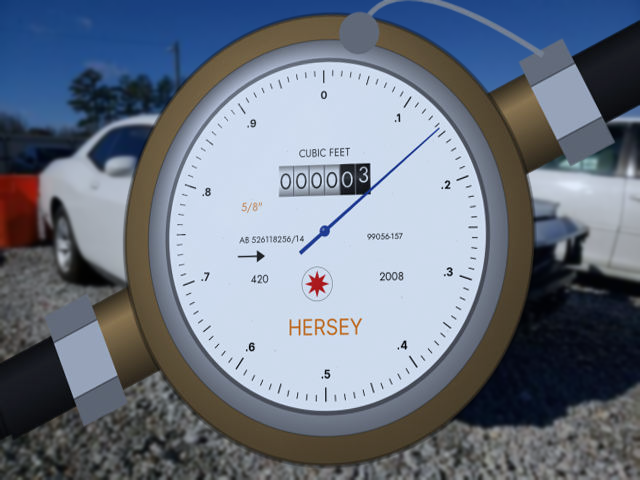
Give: 3.14; ft³
